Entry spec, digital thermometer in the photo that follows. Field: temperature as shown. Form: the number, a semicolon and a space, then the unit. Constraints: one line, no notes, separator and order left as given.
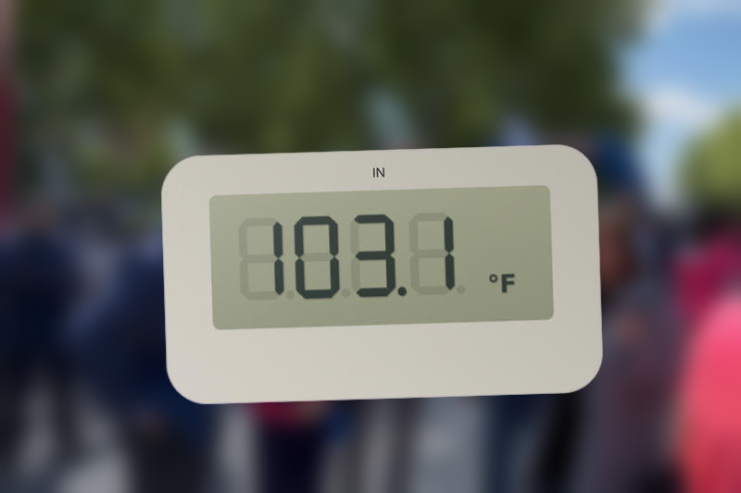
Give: 103.1; °F
